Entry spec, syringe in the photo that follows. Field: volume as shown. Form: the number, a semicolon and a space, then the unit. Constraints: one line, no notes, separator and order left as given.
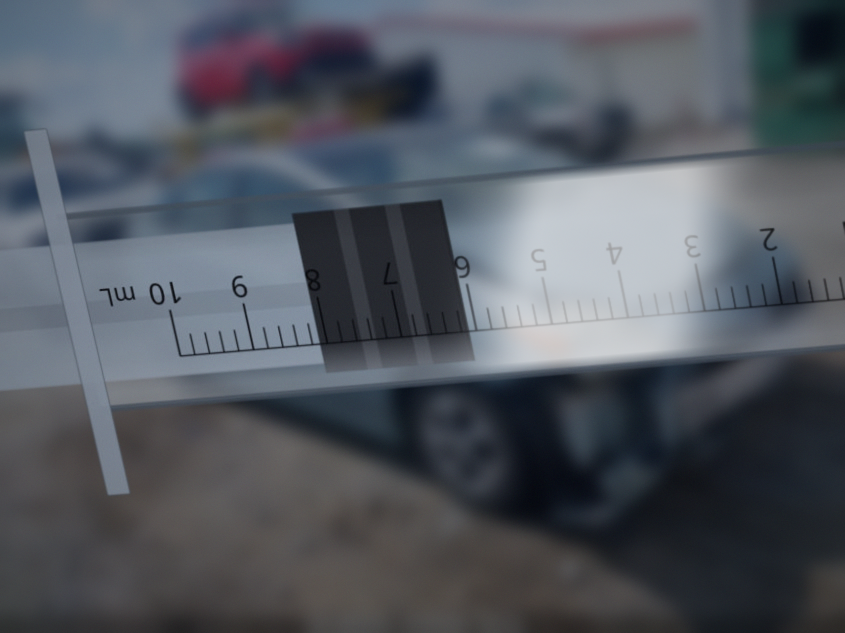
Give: 6.1; mL
